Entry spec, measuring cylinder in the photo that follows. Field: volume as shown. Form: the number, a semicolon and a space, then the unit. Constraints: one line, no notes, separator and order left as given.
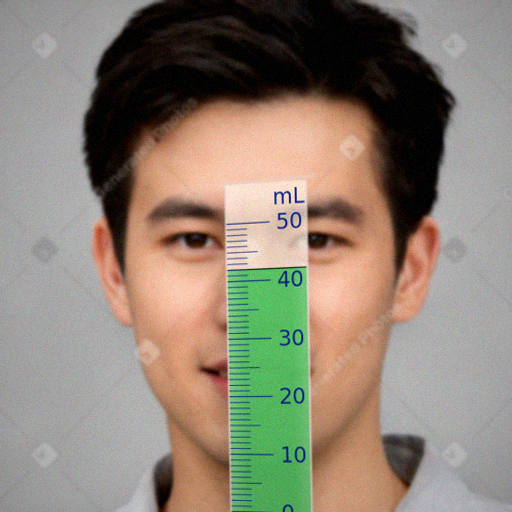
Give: 42; mL
